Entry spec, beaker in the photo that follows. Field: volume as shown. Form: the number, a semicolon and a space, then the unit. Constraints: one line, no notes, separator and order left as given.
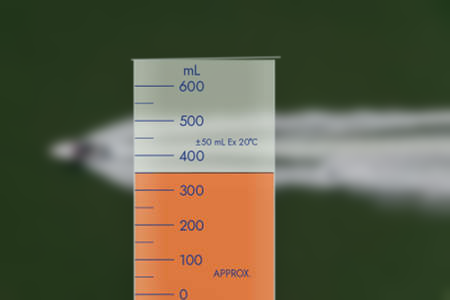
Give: 350; mL
